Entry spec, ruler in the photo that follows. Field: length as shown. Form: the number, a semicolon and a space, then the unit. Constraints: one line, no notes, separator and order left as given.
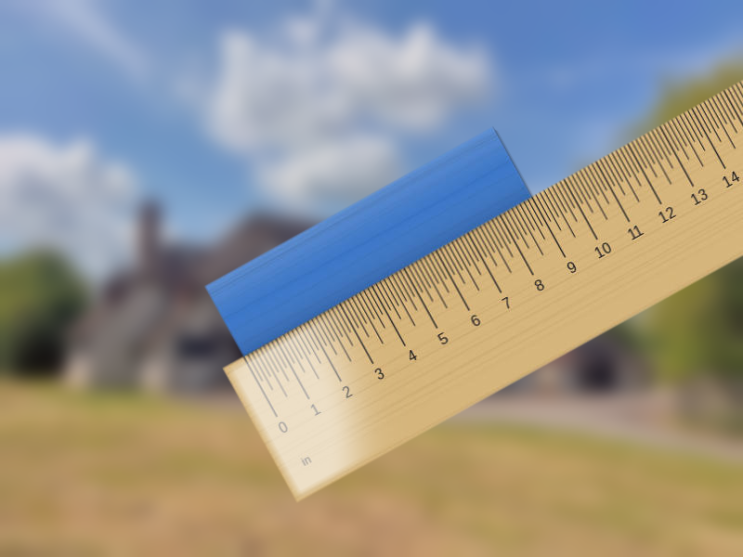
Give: 9; in
